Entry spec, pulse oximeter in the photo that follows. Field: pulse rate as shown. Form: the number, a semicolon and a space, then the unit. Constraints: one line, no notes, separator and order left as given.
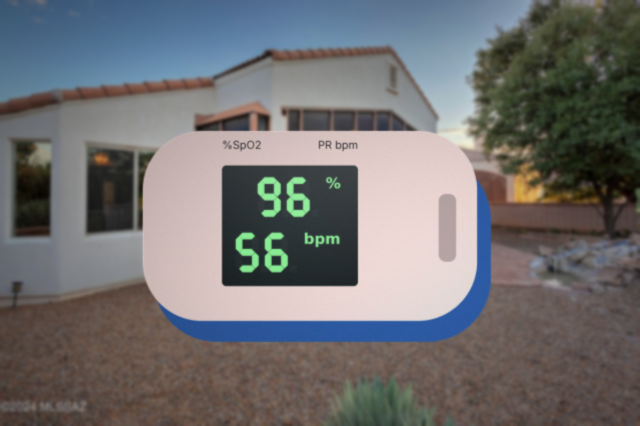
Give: 56; bpm
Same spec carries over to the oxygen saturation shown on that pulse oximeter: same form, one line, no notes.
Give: 96; %
